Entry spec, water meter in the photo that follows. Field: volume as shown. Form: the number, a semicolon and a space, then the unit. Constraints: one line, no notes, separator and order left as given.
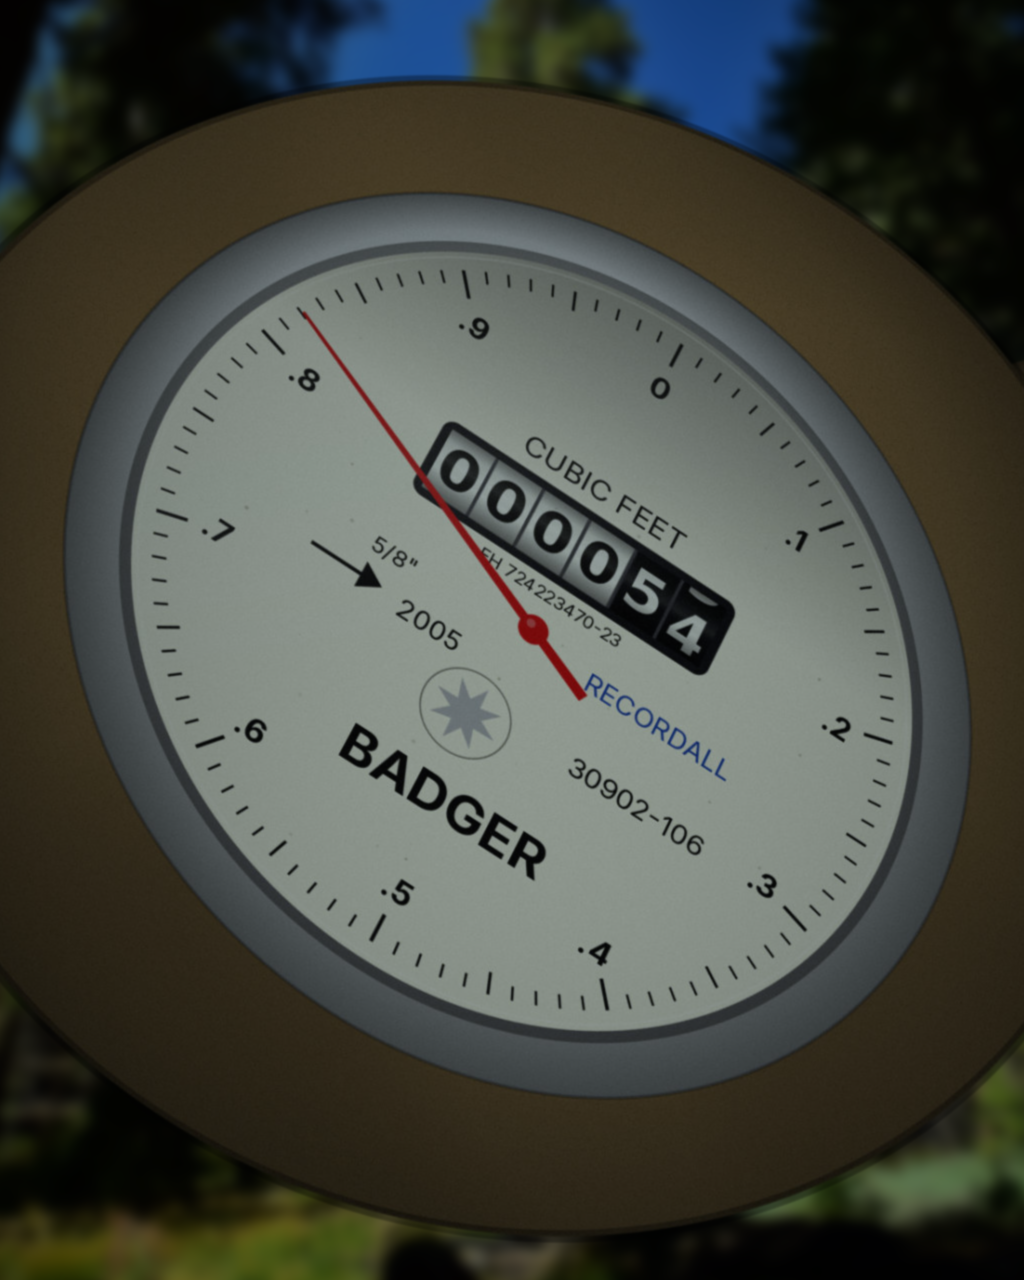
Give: 53.82; ft³
